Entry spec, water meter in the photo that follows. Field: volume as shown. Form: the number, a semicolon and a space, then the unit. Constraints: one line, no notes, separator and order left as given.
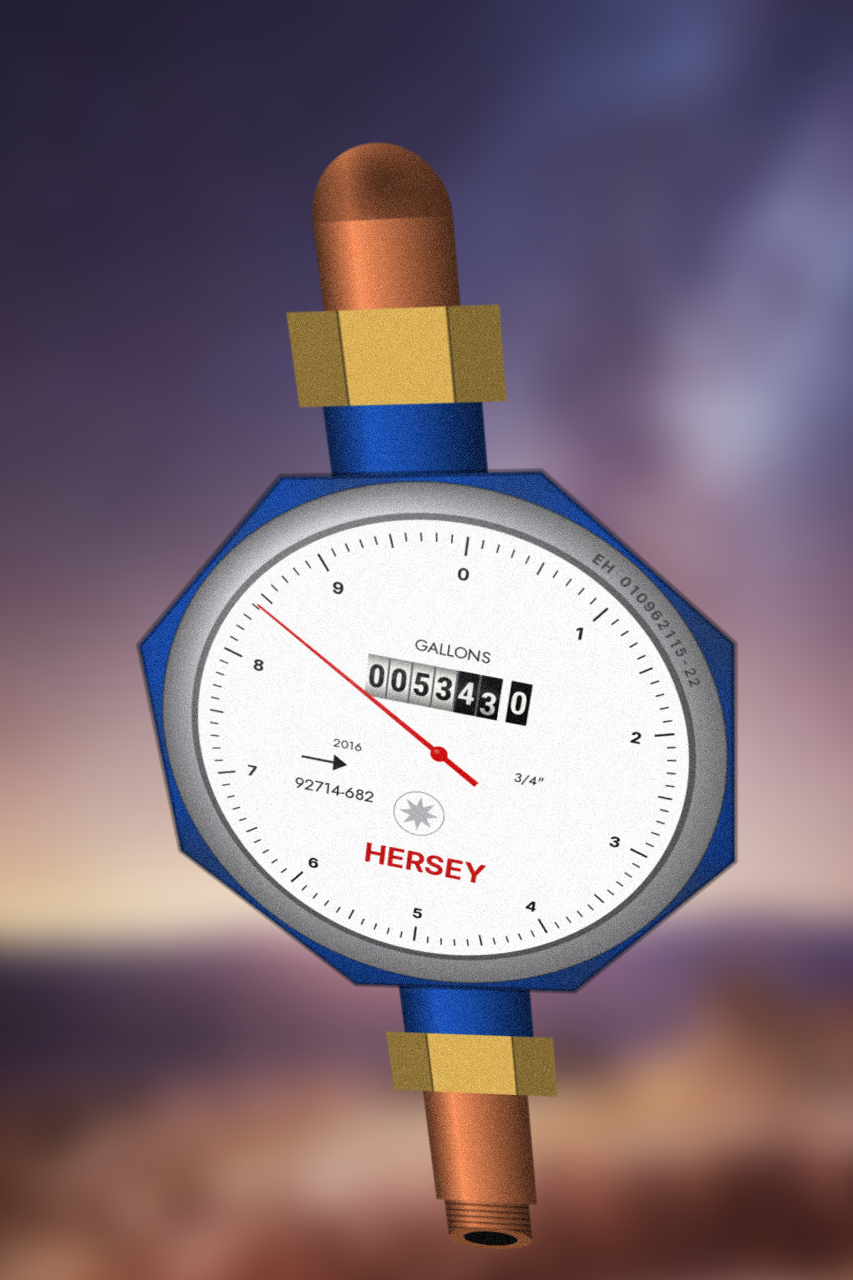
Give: 53428.4; gal
